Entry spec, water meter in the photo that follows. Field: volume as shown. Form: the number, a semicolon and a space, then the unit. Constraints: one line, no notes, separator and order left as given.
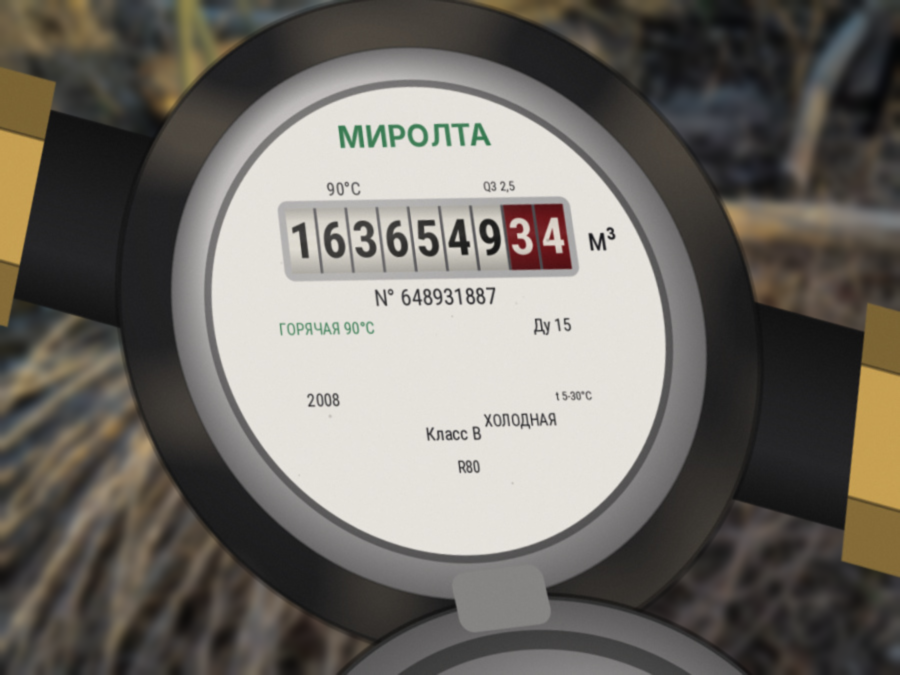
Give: 1636549.34; m³
